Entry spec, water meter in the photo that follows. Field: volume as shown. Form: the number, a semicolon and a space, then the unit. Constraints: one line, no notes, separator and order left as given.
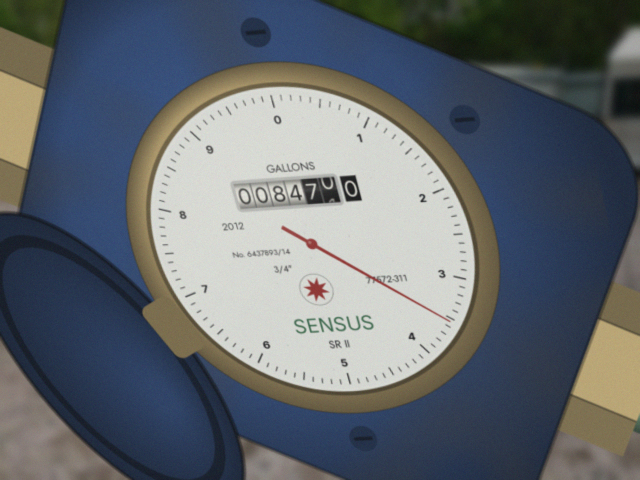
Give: 84703.5; gal
